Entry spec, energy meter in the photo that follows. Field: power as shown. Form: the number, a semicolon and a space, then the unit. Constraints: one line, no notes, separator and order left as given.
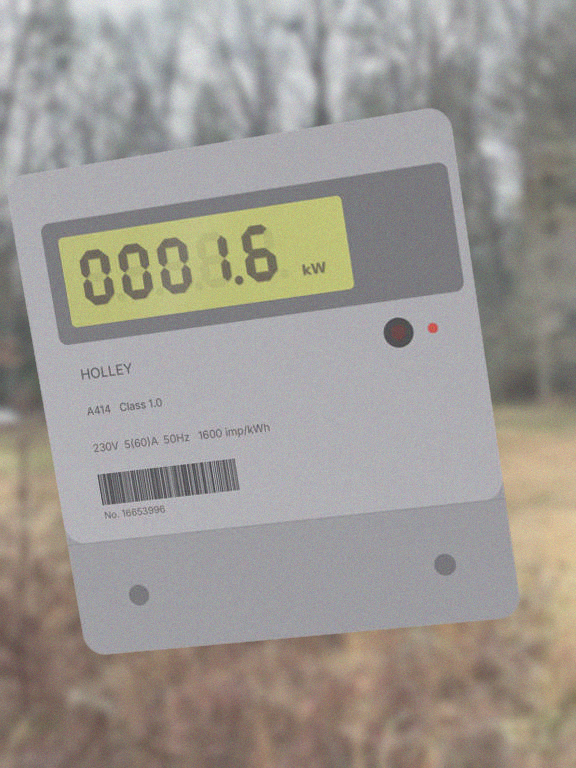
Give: 1.6; kW
